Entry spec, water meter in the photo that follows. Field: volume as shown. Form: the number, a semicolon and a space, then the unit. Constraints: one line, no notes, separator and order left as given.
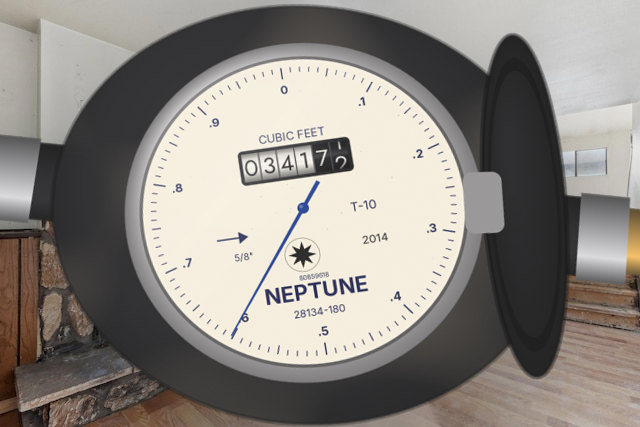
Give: 34171.60; ft³
